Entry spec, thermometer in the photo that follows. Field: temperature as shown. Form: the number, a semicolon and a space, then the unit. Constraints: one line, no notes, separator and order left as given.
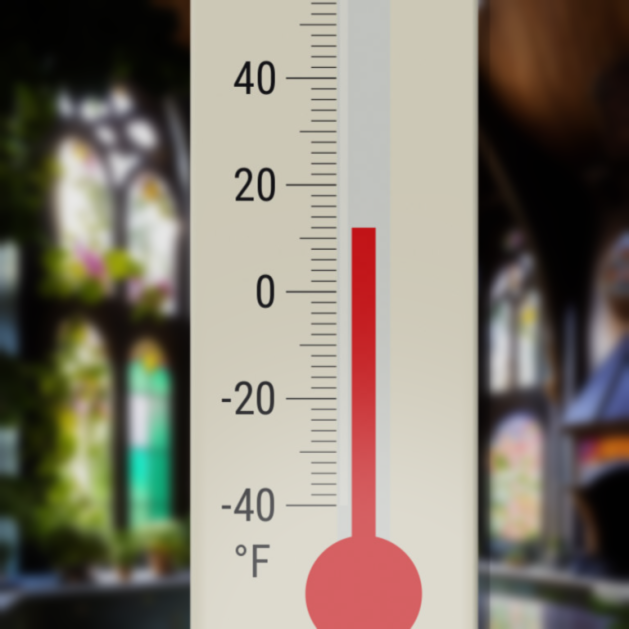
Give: 12; °F
